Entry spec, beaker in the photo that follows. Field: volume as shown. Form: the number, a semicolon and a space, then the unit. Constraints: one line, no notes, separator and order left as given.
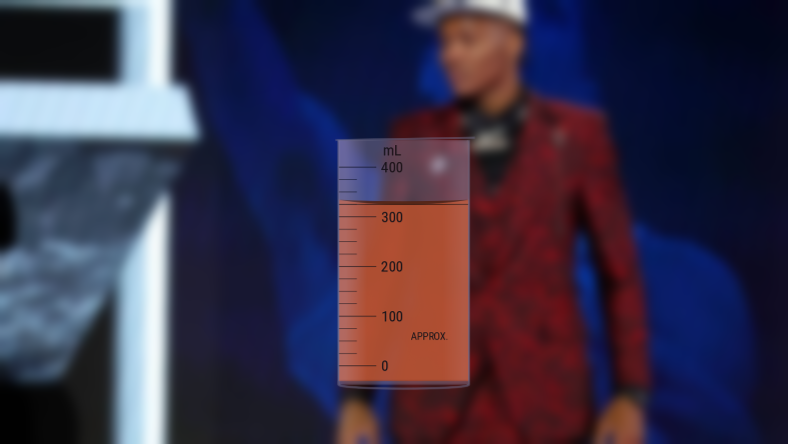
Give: 325; mL
